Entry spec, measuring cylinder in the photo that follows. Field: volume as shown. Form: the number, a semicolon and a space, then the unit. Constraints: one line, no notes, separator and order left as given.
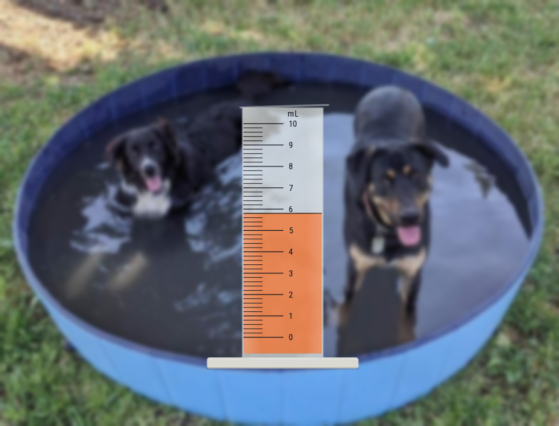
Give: 5.8; mL
